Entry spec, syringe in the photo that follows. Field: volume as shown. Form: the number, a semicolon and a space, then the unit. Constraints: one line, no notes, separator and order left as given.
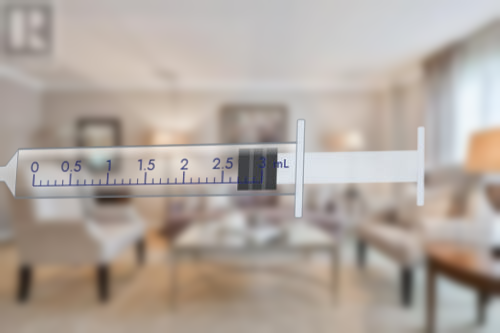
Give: 2.7; mL
